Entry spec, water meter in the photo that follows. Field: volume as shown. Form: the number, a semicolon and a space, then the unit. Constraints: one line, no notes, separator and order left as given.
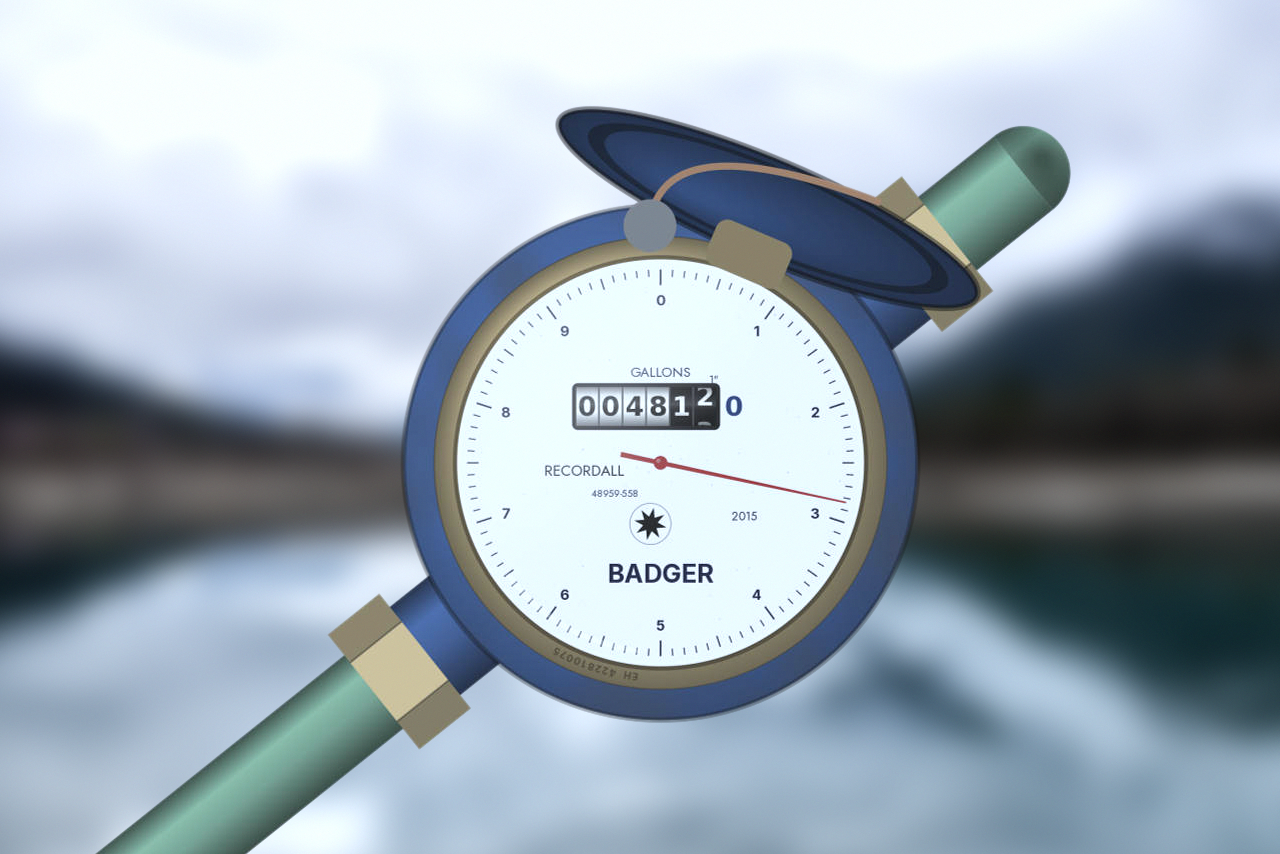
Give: 48122.8; gal
